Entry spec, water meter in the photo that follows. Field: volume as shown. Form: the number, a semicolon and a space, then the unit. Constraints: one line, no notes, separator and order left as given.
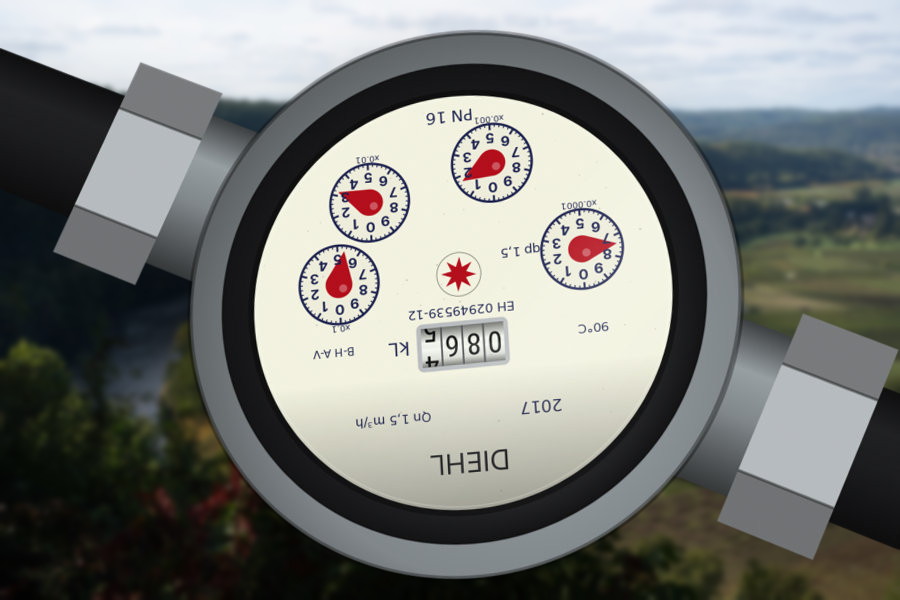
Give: 864.5317; kL
